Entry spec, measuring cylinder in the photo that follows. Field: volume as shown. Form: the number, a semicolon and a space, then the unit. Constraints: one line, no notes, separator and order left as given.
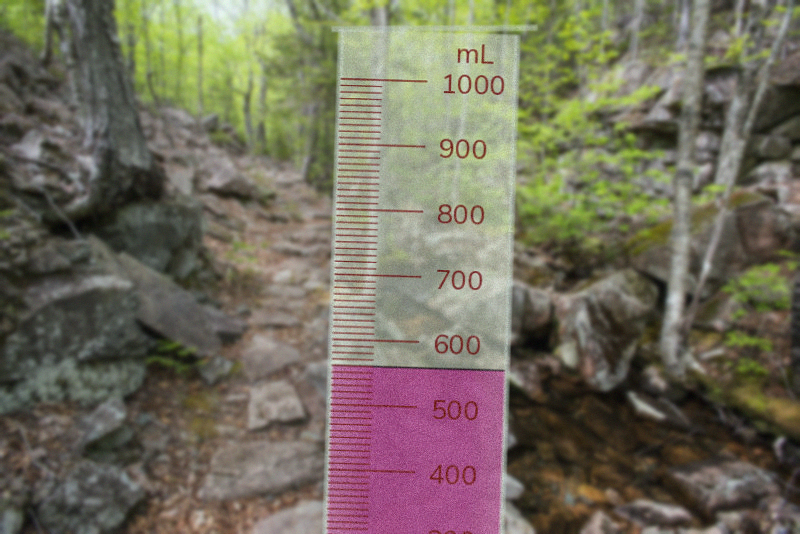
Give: 560; mL
